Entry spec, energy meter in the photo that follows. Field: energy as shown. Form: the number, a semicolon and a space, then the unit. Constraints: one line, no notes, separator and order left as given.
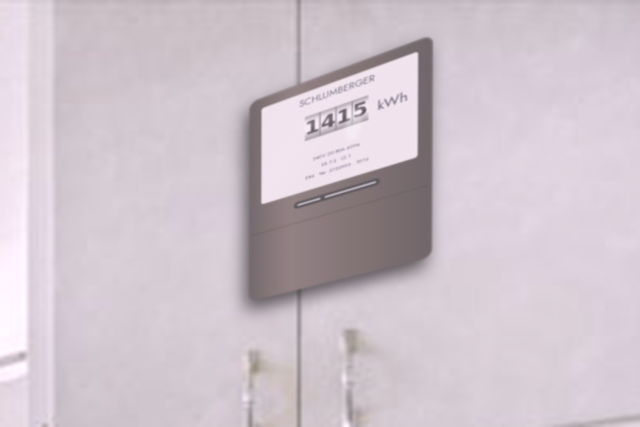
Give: 1415; kWh
